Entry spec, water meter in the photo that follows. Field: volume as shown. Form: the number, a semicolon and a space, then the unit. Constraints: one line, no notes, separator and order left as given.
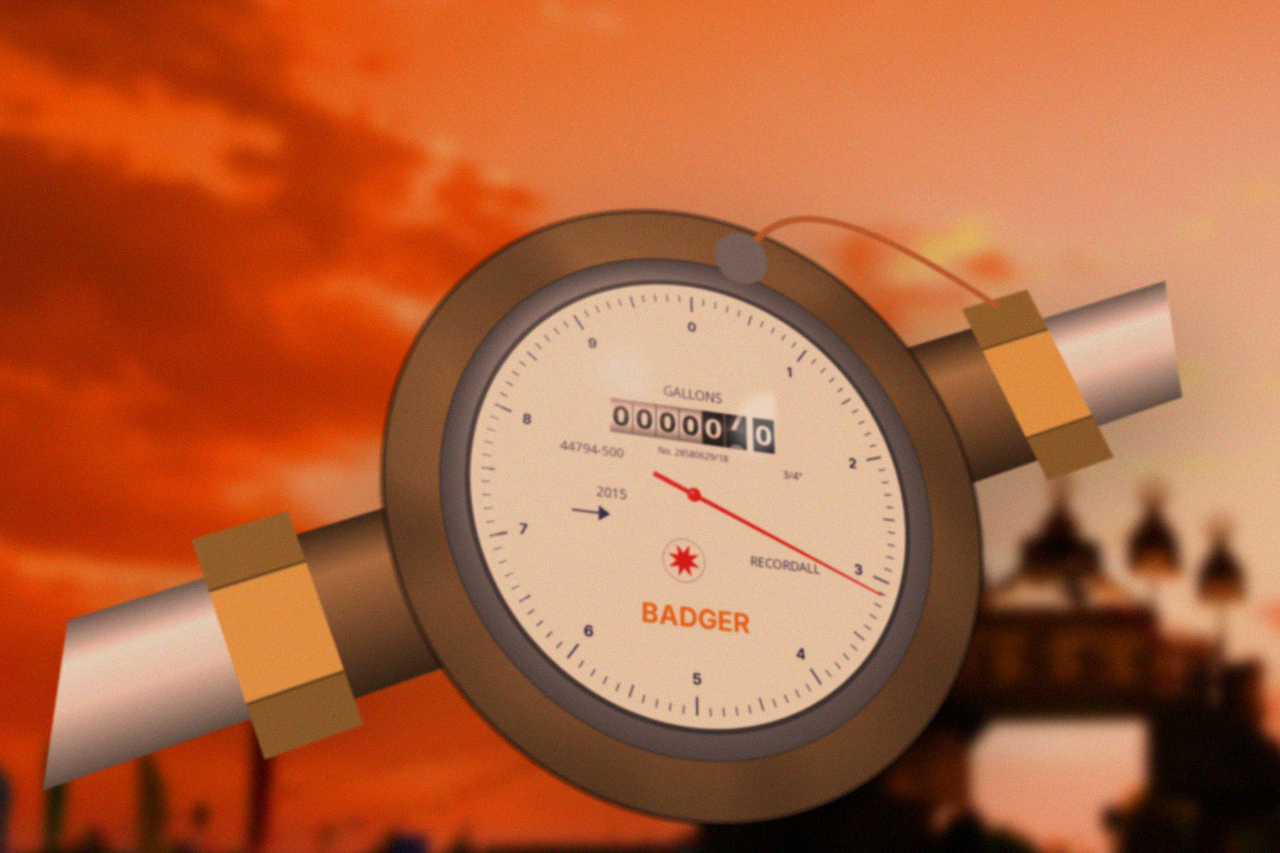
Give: 73.1; gal
